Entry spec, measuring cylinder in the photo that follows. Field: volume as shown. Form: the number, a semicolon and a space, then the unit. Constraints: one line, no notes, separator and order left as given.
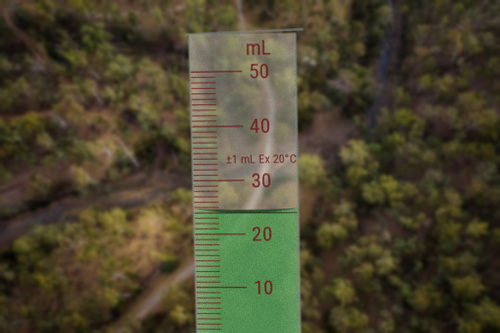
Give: 24; mL
